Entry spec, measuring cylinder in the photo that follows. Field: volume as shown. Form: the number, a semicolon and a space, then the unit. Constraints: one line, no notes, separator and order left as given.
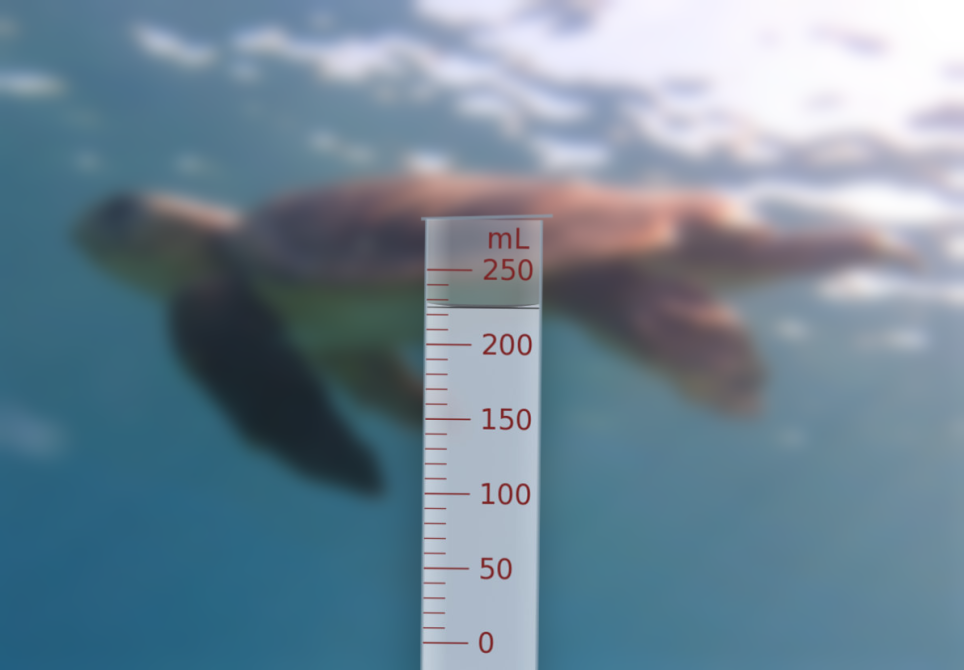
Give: 225; mL
